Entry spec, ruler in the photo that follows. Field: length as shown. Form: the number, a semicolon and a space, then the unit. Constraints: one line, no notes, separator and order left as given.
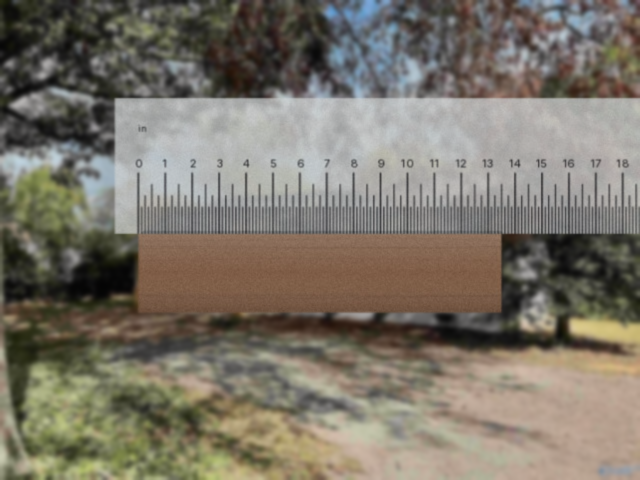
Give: 13.5; in
